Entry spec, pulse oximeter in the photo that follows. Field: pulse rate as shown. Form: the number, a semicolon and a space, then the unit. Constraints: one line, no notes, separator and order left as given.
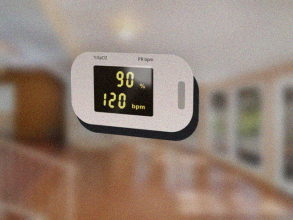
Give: 120; bpm
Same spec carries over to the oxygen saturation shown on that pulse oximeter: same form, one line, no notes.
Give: 90; %
